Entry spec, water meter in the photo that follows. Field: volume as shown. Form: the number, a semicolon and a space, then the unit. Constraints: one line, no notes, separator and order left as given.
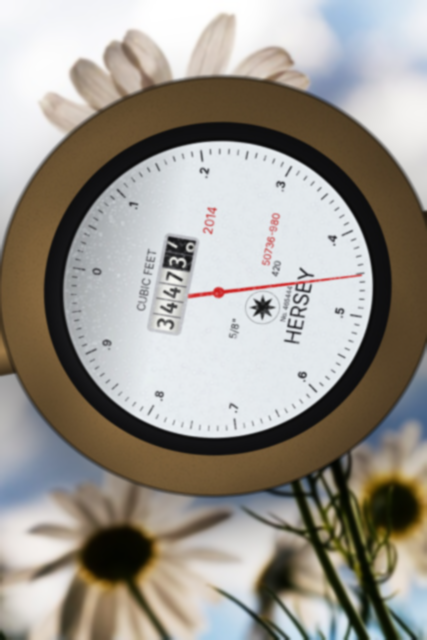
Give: 344737.45; ft³
